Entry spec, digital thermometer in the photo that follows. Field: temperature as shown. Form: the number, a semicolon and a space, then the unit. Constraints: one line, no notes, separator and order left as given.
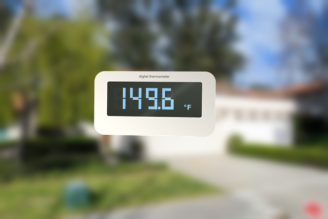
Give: 149.6; °F
